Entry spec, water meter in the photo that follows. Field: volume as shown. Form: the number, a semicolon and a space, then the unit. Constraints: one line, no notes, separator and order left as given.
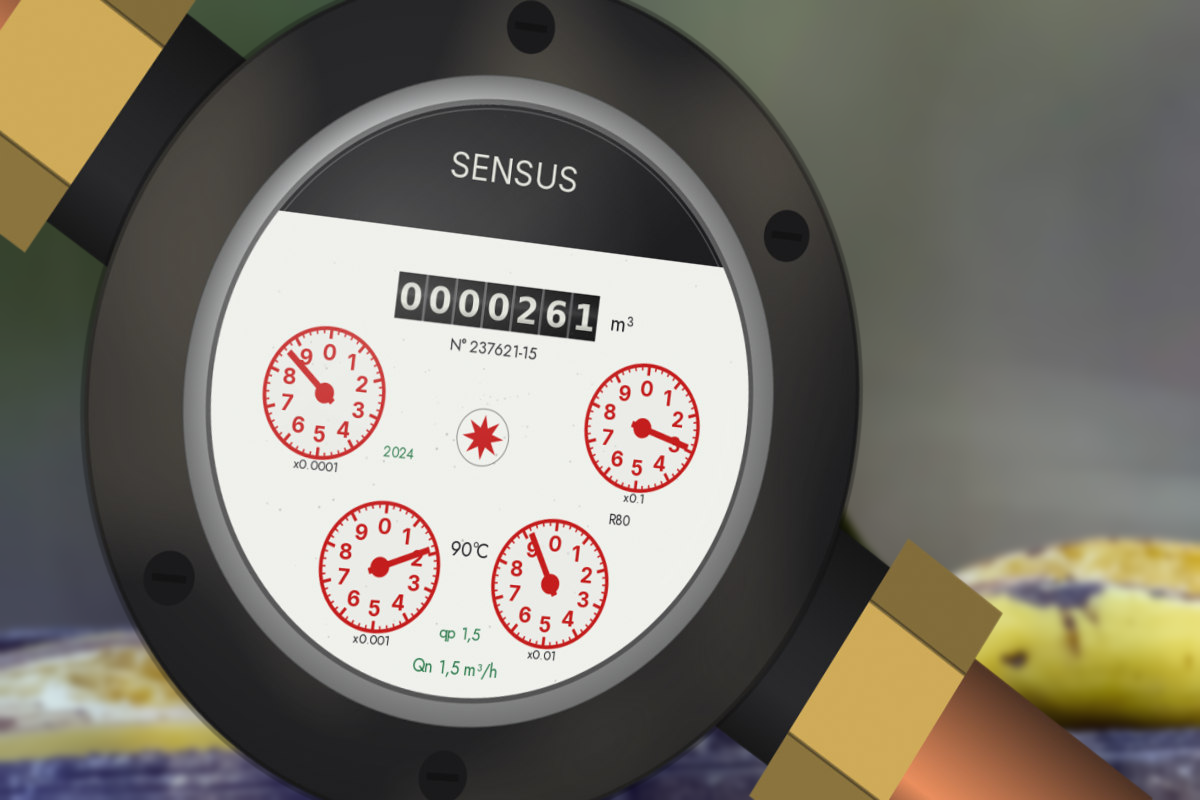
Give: 261.2918; m³
